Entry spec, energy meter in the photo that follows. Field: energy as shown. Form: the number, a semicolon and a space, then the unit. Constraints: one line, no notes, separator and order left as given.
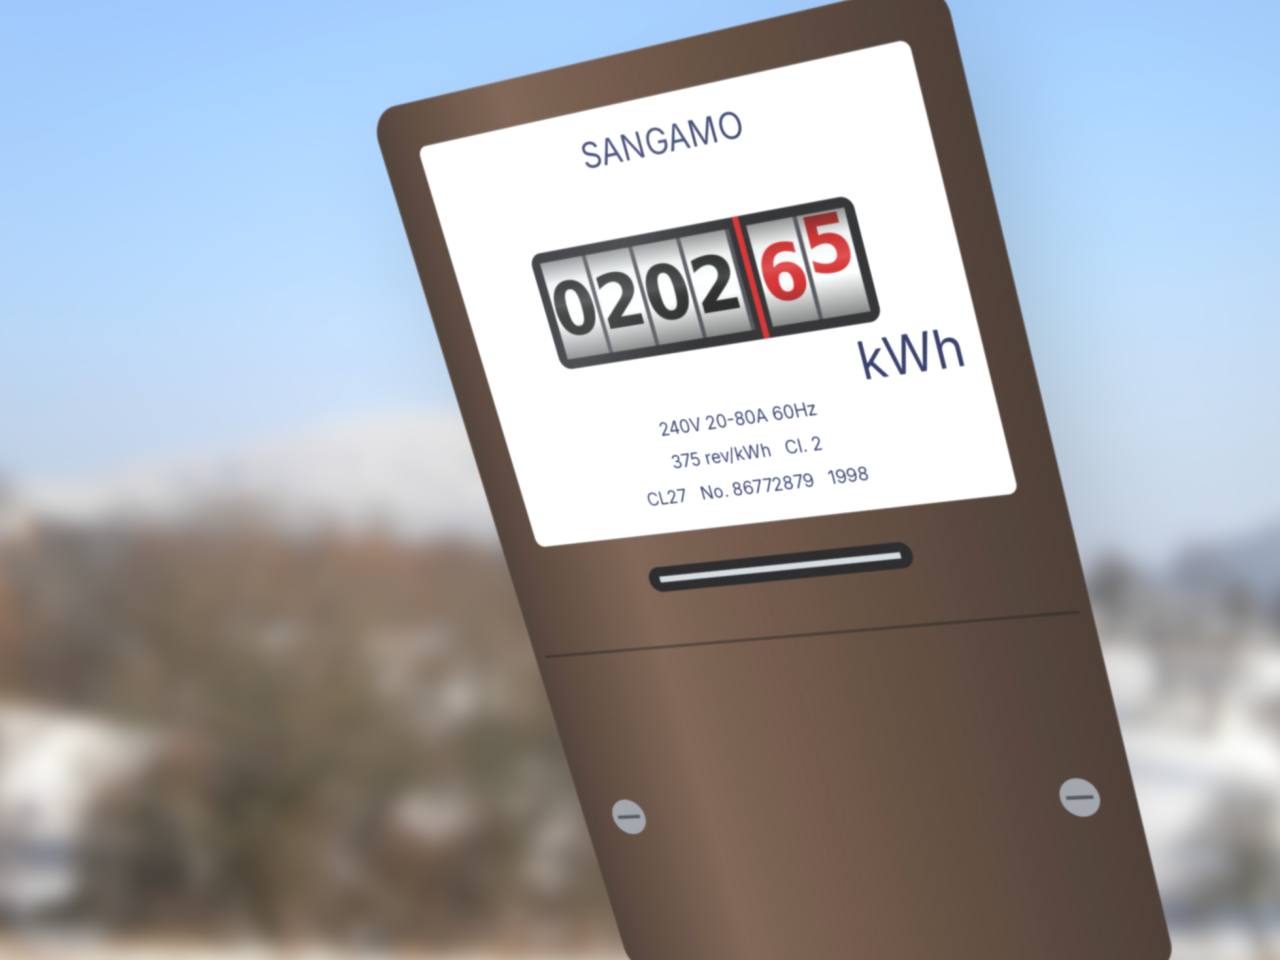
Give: 202.65; kWh
